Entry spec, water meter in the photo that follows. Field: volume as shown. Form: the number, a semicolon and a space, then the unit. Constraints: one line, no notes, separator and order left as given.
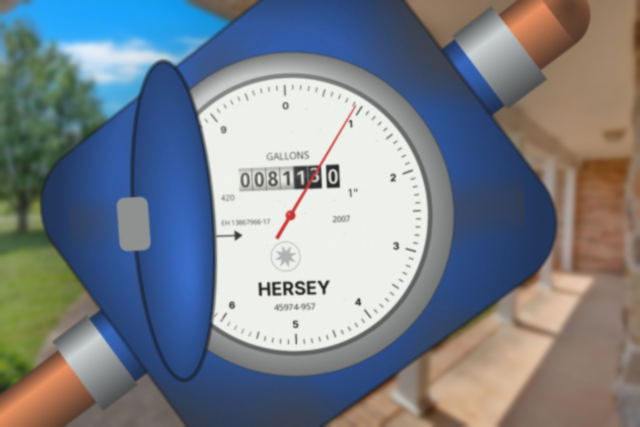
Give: 81130.9; gal
